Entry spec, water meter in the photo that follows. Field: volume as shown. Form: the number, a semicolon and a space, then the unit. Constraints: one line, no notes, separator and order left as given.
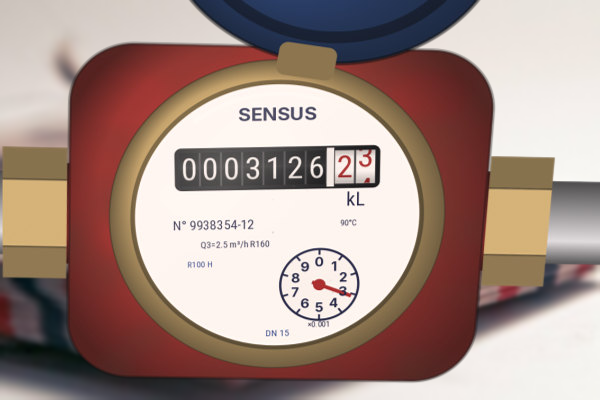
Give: 3126.233; kL
